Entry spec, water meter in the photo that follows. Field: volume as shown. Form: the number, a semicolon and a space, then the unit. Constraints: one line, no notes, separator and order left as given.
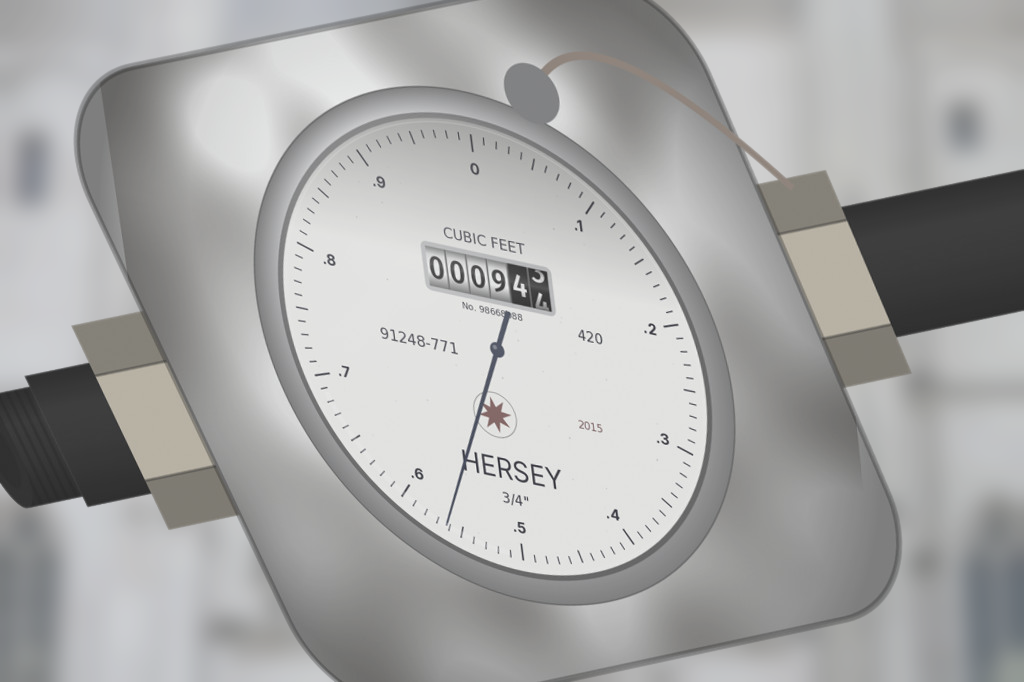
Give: 943.56; ft³
